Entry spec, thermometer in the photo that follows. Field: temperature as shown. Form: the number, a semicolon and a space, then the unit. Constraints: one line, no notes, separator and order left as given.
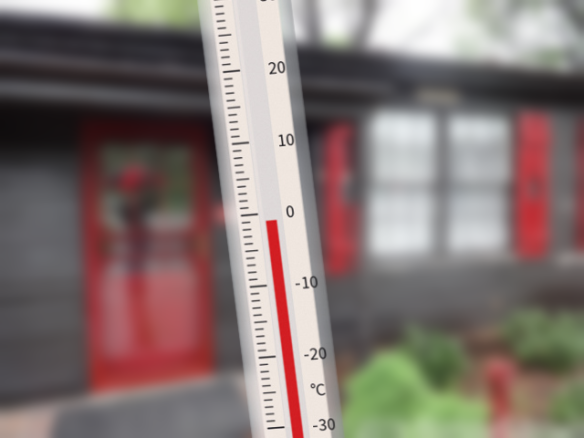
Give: -1; °C
